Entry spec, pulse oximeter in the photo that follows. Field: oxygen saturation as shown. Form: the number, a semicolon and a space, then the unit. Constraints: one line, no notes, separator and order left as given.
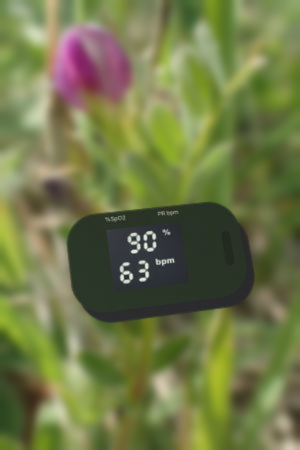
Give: 90; %
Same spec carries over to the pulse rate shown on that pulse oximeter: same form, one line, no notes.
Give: 63; bpm
